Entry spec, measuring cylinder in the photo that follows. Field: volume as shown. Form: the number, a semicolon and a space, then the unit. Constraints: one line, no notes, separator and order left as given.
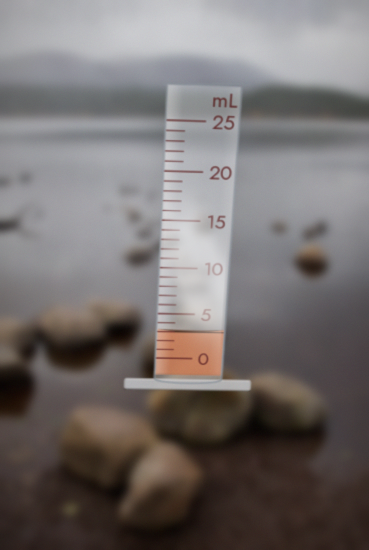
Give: 3; mL
